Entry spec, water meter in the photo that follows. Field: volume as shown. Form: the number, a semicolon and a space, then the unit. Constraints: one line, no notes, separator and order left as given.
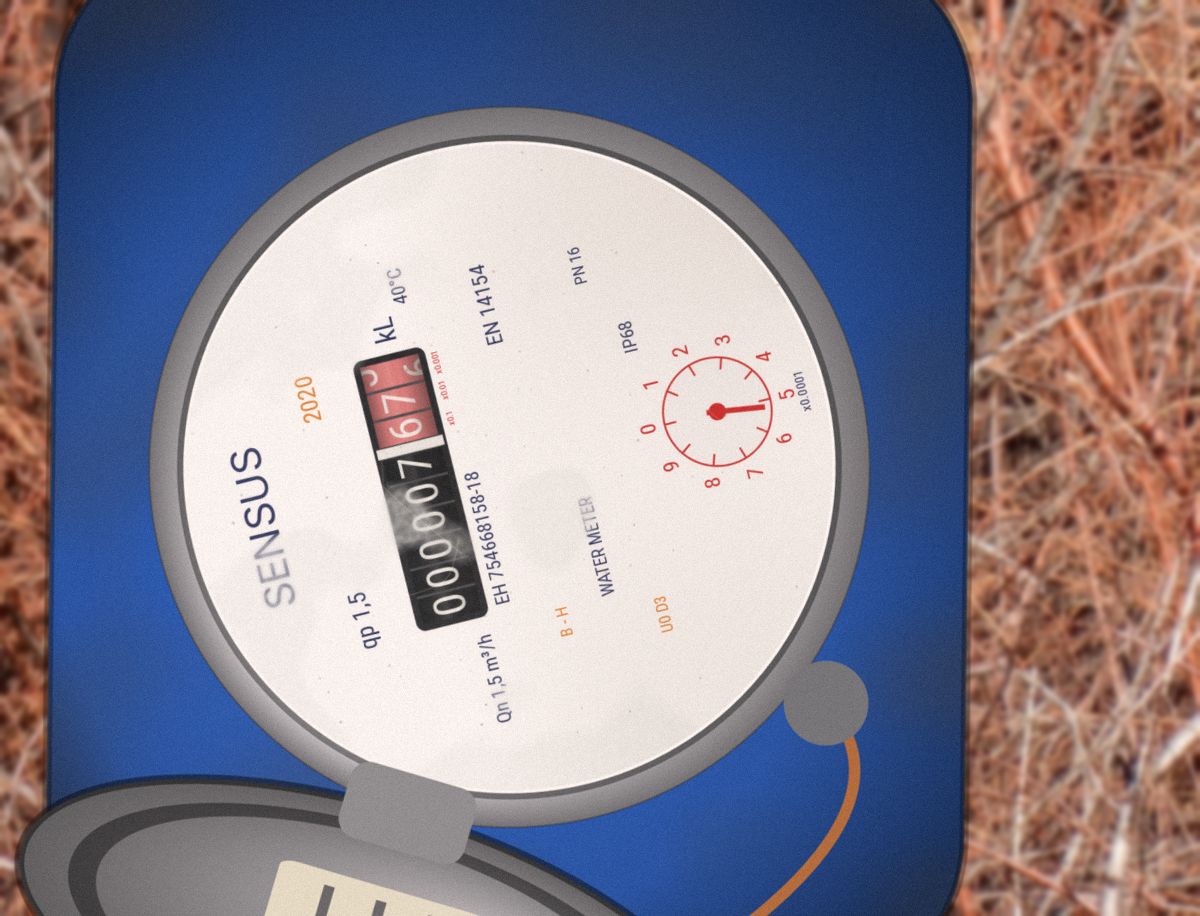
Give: 7.6755; kL
